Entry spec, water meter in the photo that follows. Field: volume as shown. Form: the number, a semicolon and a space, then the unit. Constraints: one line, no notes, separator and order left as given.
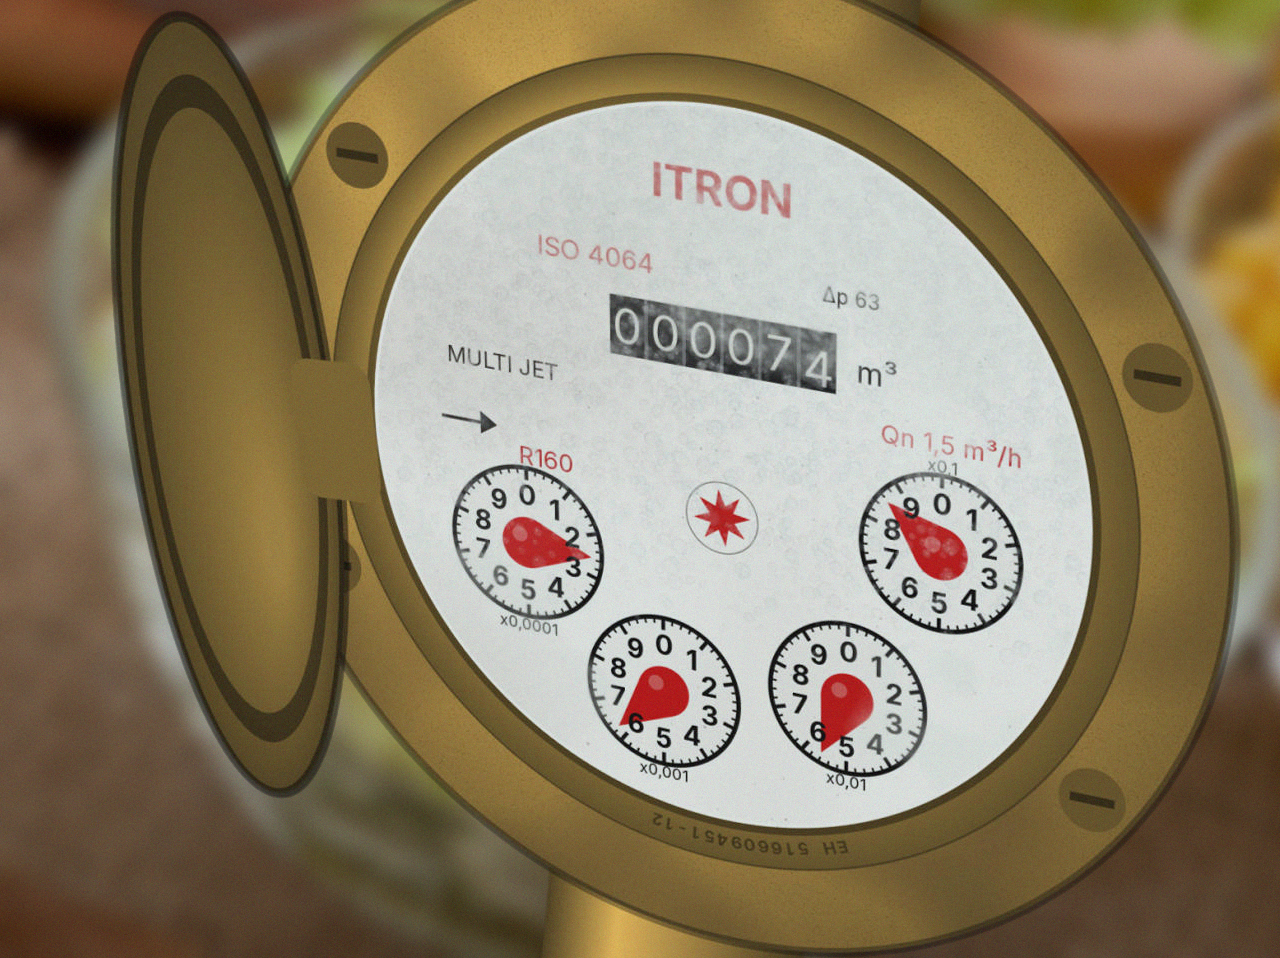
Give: 73.8562; m³
